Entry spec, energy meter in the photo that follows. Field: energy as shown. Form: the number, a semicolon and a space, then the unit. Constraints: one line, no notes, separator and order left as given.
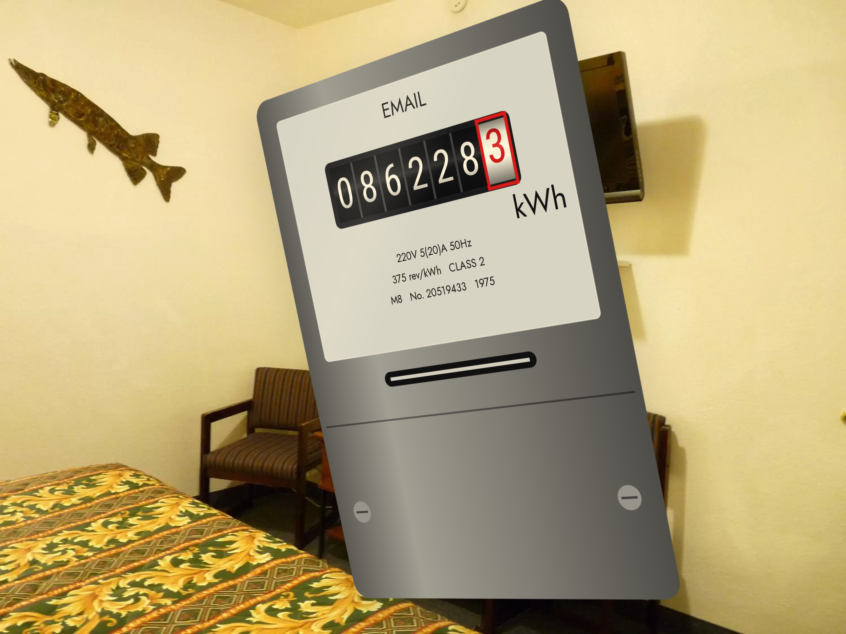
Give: 86228.3; kWh
